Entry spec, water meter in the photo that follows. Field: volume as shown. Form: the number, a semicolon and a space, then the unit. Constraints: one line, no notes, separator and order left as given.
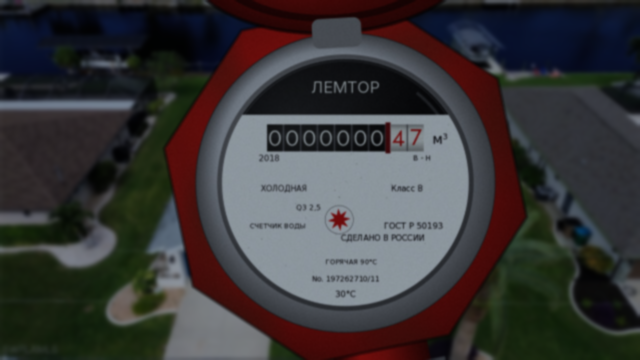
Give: 0.47; m³
